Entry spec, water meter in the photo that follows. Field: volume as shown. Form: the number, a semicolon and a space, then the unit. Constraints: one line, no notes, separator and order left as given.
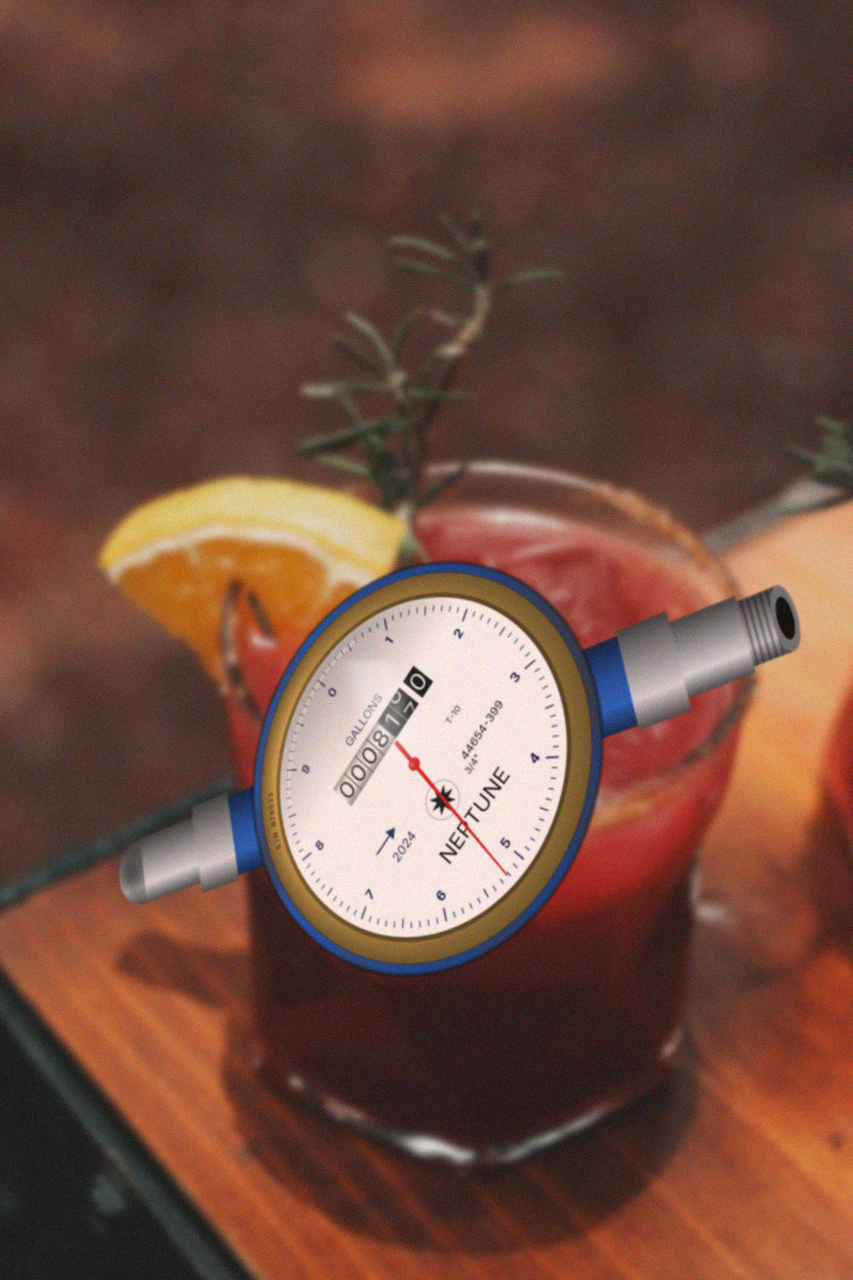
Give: 8165.2; gal
